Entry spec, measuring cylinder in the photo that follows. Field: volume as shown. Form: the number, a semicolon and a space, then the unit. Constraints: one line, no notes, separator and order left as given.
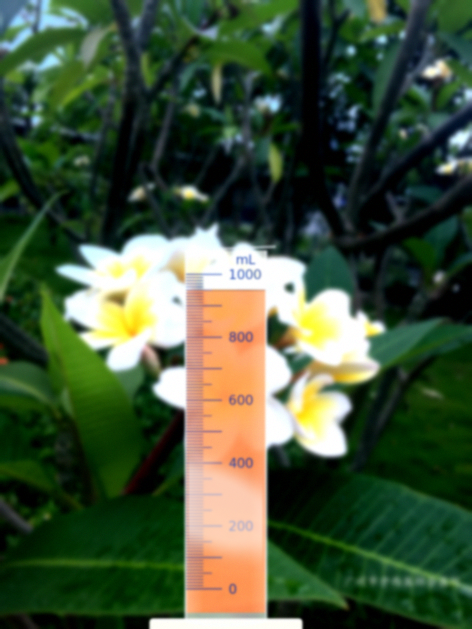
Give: 950; mL
